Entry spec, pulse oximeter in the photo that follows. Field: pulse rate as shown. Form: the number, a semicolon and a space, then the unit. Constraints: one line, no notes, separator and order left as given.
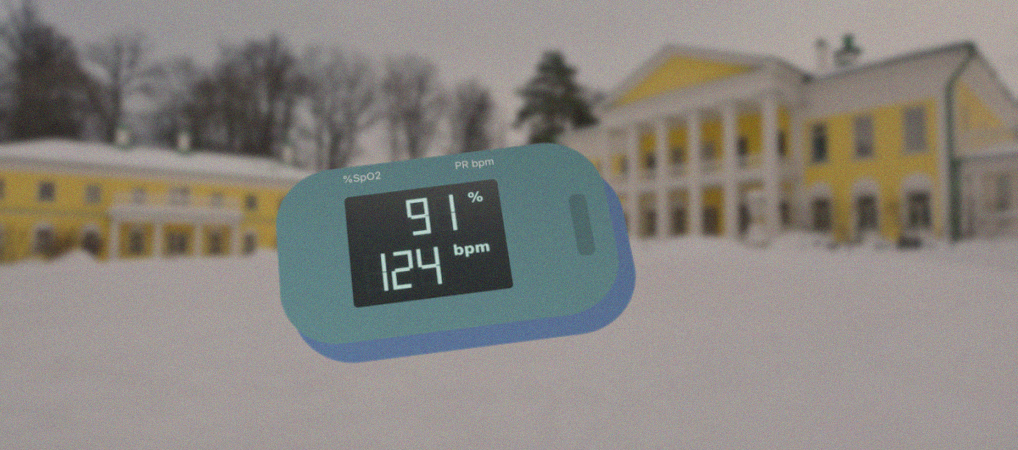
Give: 124; bpm
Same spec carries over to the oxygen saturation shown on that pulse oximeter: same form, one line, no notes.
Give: 91; %
